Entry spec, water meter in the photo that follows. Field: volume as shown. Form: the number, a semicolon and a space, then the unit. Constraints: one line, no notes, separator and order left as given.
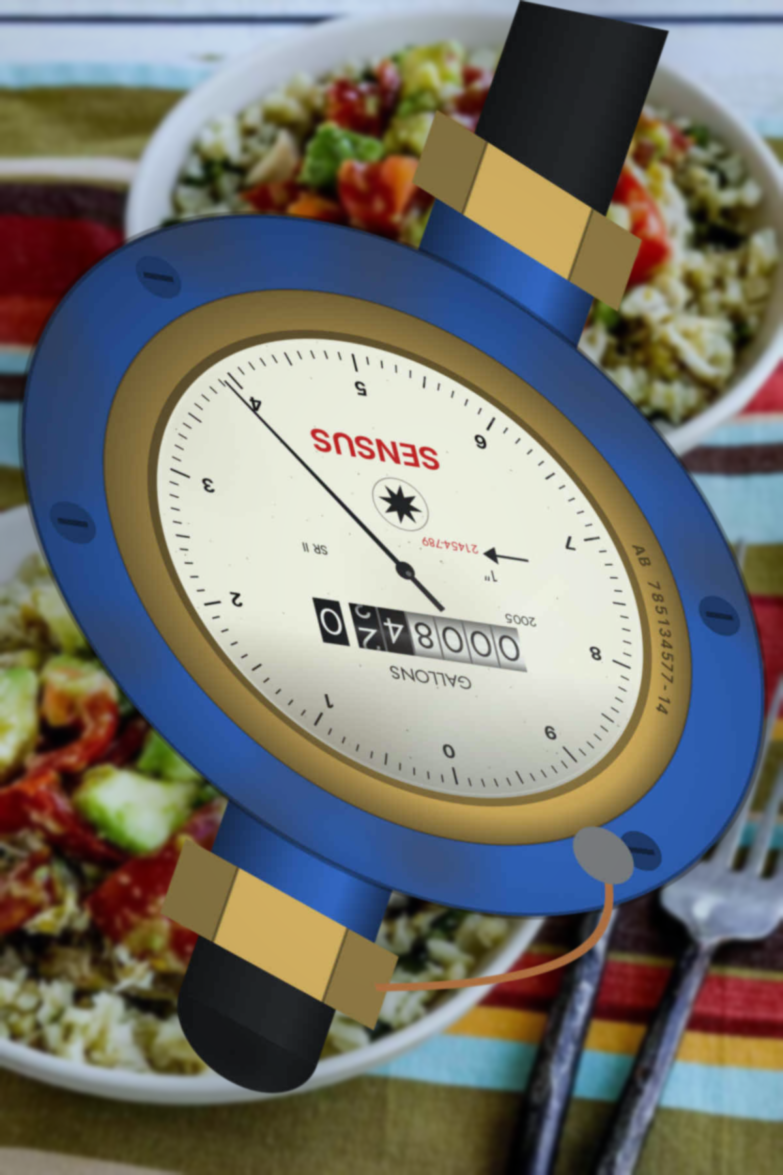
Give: 8423.9; gal
